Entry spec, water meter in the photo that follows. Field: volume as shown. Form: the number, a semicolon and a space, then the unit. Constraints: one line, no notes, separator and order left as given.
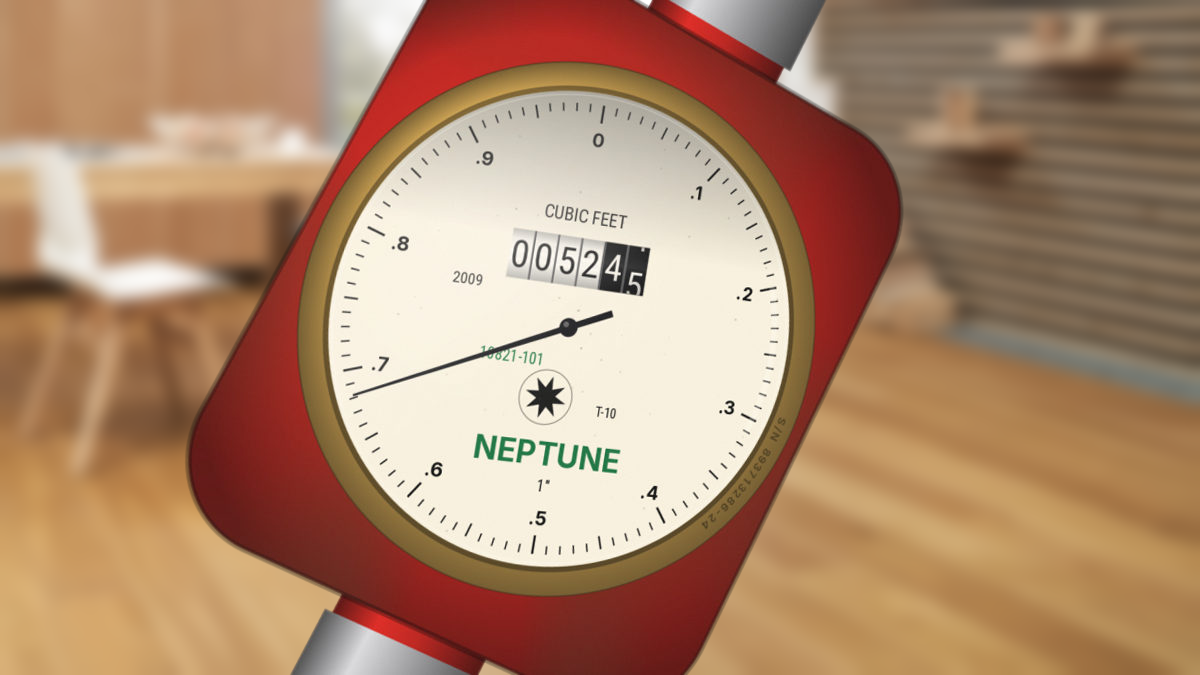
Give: 5244.68; ft³
